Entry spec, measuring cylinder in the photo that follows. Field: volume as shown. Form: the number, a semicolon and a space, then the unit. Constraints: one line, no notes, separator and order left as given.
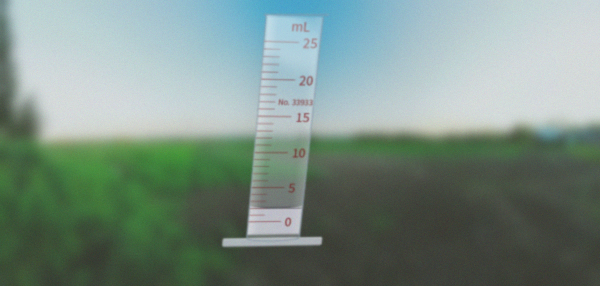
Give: 2; mL
